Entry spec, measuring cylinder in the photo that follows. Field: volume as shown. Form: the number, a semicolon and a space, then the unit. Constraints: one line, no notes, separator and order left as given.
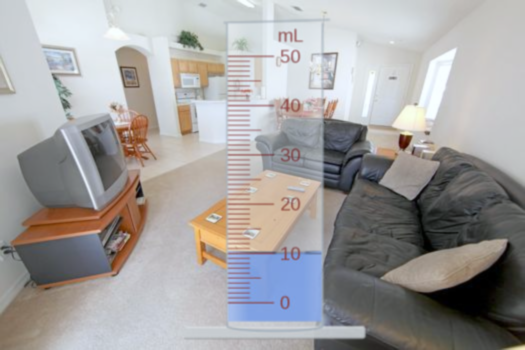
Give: 10; mL
